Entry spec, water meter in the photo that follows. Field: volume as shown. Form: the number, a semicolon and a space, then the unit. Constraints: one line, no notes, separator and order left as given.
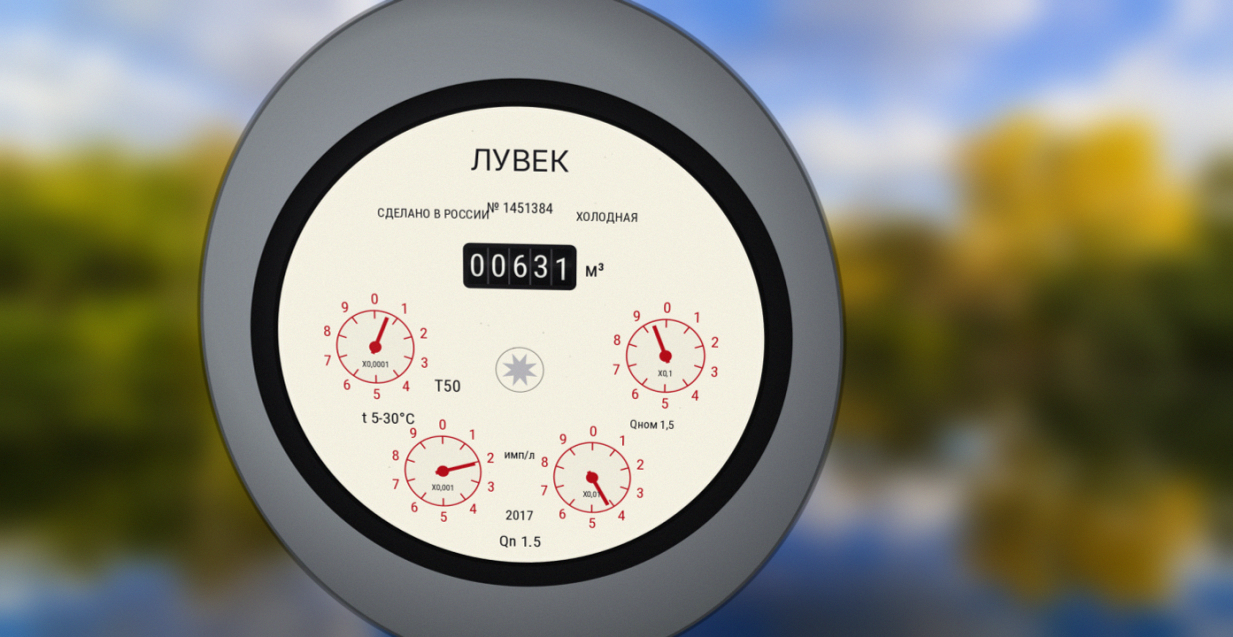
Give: 630.9420; m³
